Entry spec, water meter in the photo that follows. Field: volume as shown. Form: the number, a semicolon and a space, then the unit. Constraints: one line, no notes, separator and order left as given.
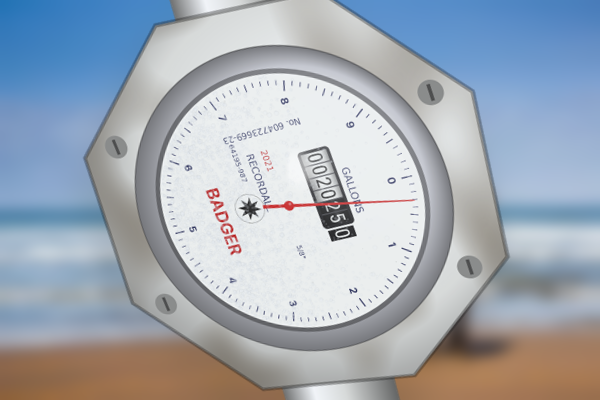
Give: 20250.3; gal
